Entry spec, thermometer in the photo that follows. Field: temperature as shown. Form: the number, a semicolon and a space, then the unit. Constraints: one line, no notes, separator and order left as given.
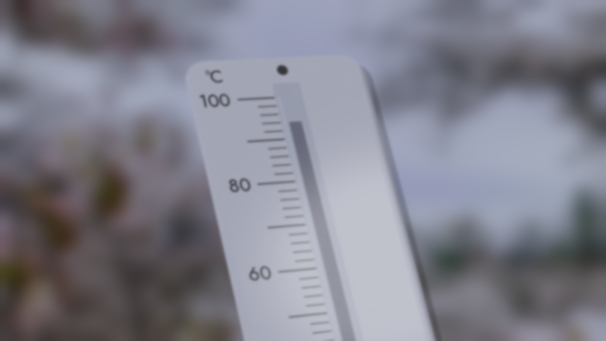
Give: 94; °C
